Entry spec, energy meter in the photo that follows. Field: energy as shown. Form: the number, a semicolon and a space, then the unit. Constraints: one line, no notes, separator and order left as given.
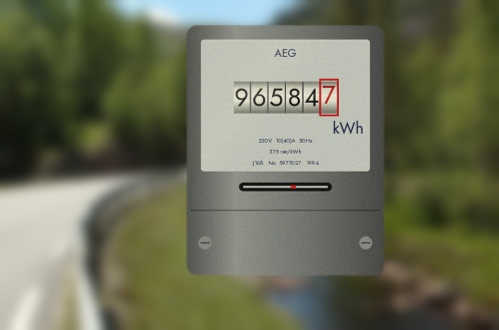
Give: 96584.7; kWh
